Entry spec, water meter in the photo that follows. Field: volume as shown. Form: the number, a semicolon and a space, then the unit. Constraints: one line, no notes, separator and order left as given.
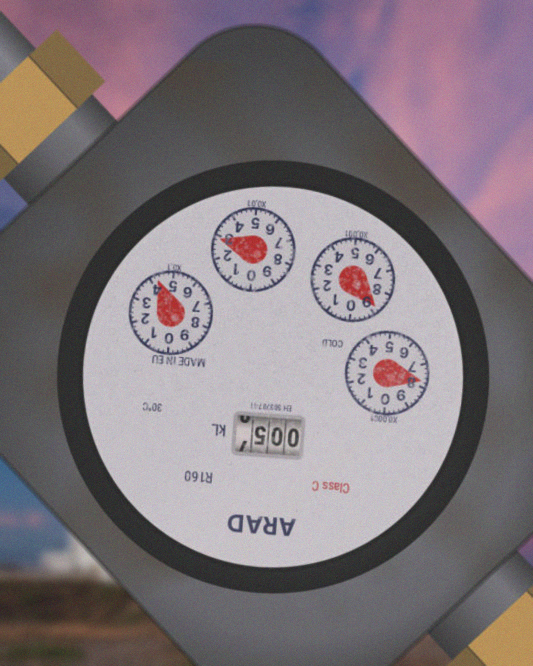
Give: 57.4287; kL
